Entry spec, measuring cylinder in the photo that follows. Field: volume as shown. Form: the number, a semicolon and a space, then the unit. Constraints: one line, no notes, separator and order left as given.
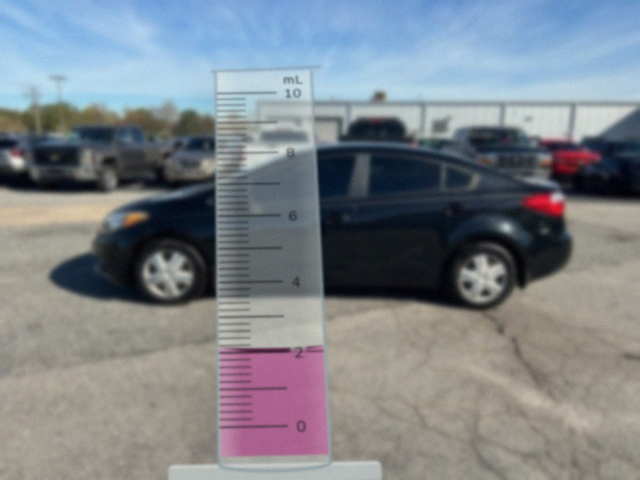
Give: 2; mL
